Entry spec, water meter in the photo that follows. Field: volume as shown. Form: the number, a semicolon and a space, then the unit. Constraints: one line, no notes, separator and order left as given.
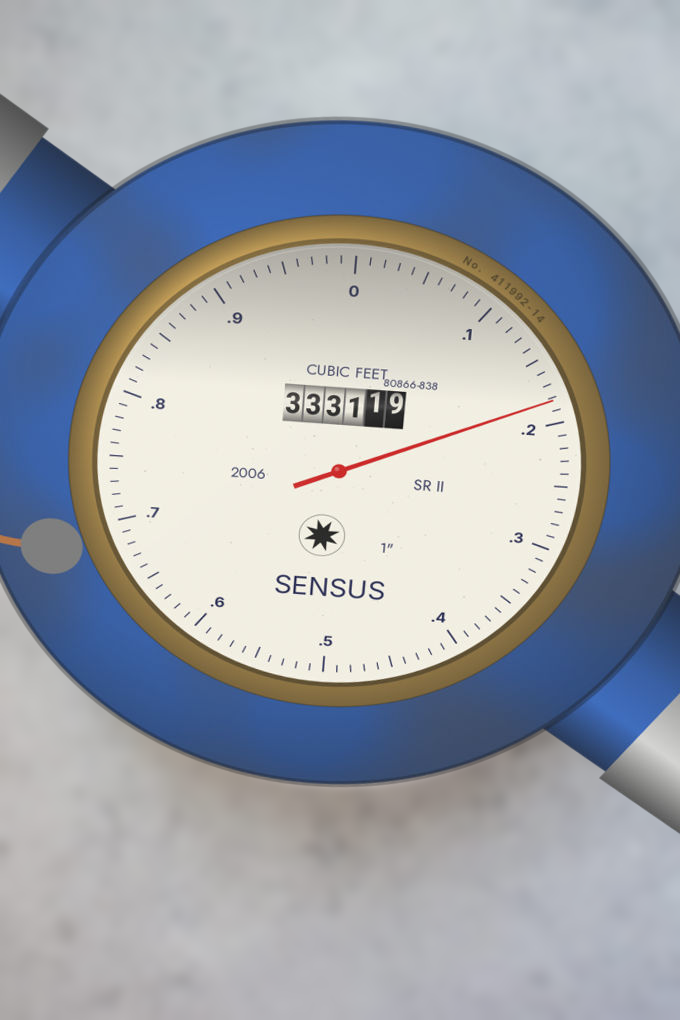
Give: 333119.18; ft³
